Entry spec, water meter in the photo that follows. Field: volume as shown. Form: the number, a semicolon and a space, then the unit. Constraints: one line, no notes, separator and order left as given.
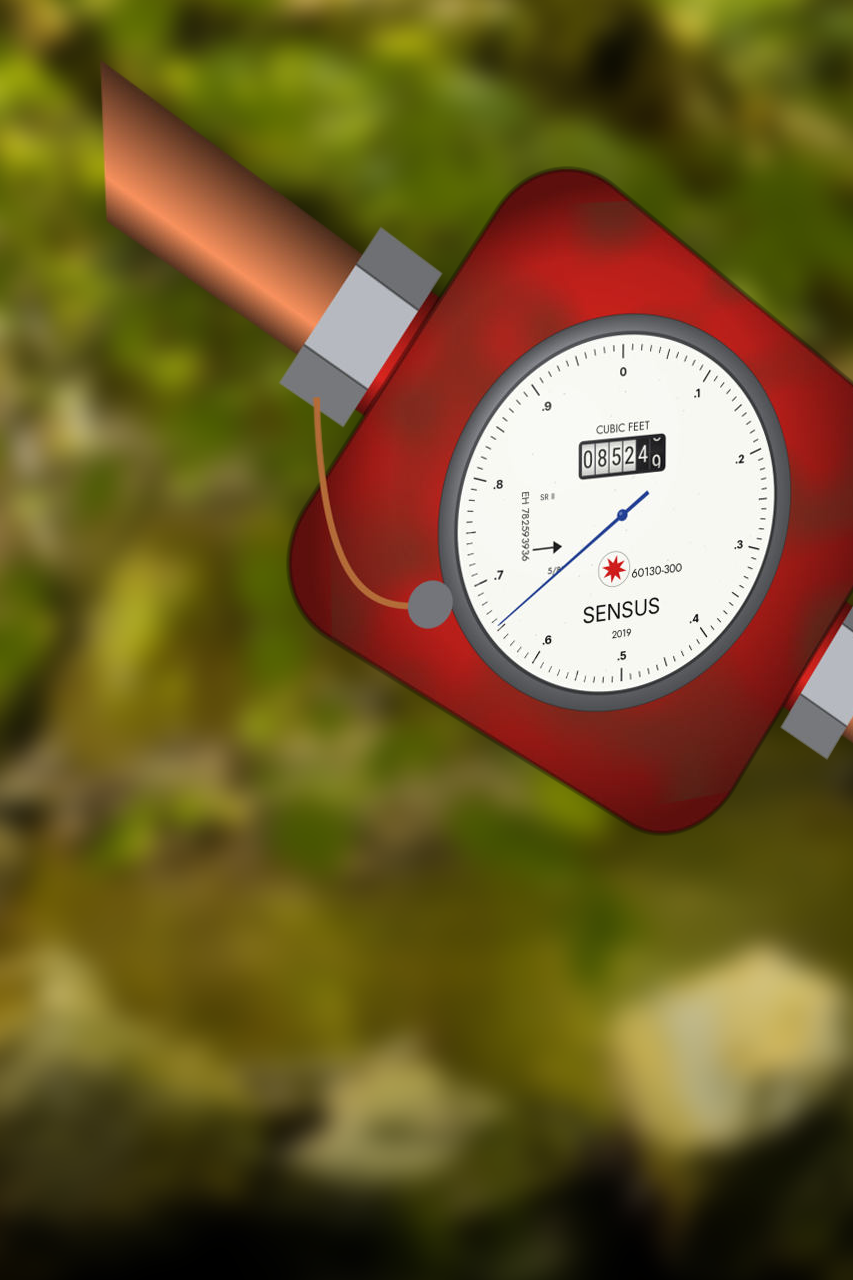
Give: 85248.65; ft³
